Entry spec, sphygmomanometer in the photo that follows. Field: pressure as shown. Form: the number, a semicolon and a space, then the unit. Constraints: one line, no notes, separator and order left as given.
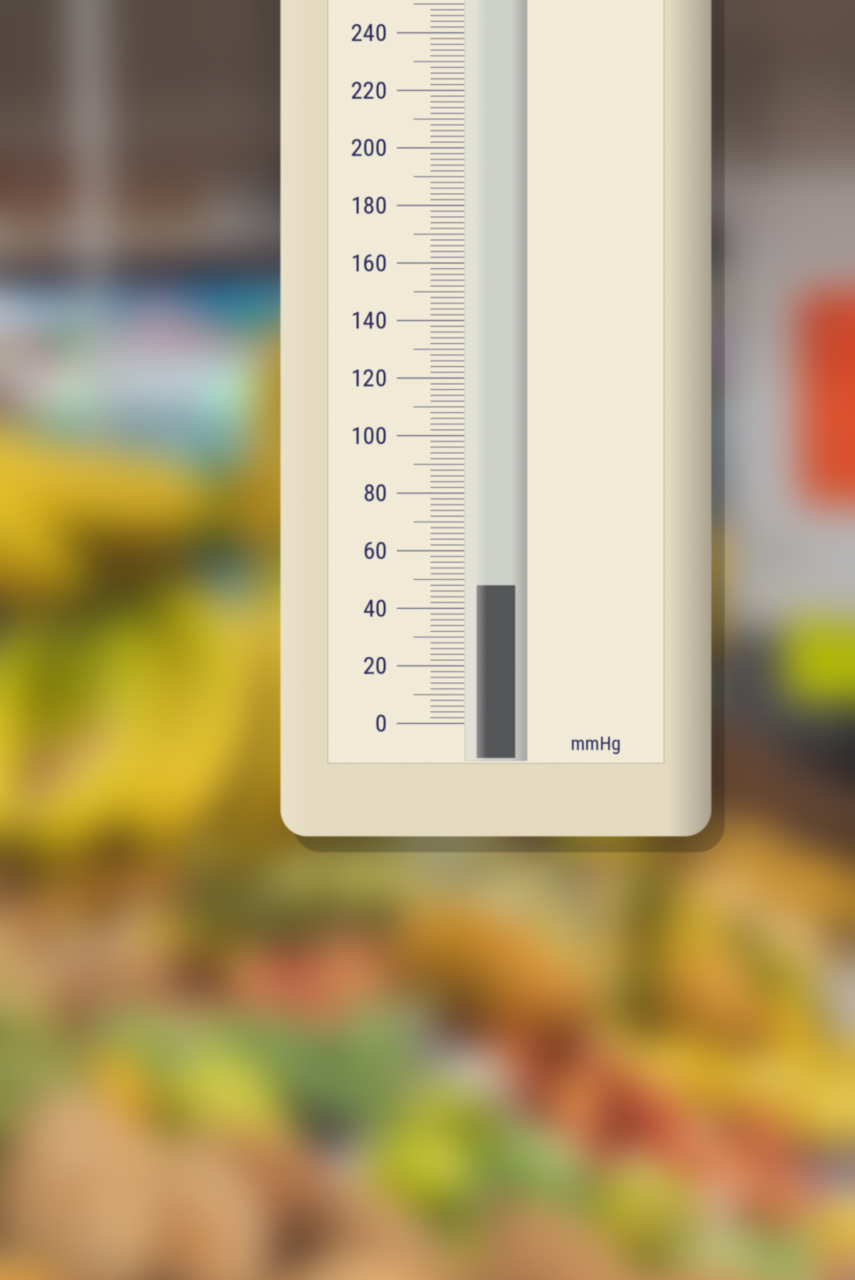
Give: 48; mmHg
